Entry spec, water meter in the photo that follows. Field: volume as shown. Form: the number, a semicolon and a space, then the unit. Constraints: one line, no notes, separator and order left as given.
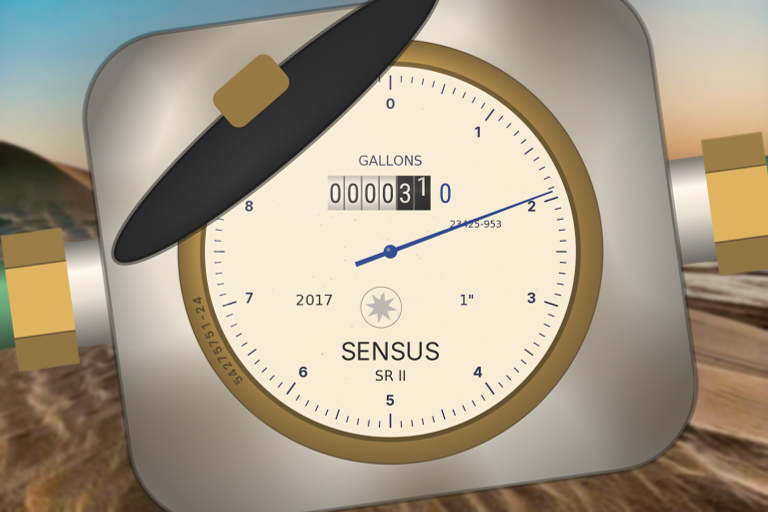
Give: 311.9; gal
